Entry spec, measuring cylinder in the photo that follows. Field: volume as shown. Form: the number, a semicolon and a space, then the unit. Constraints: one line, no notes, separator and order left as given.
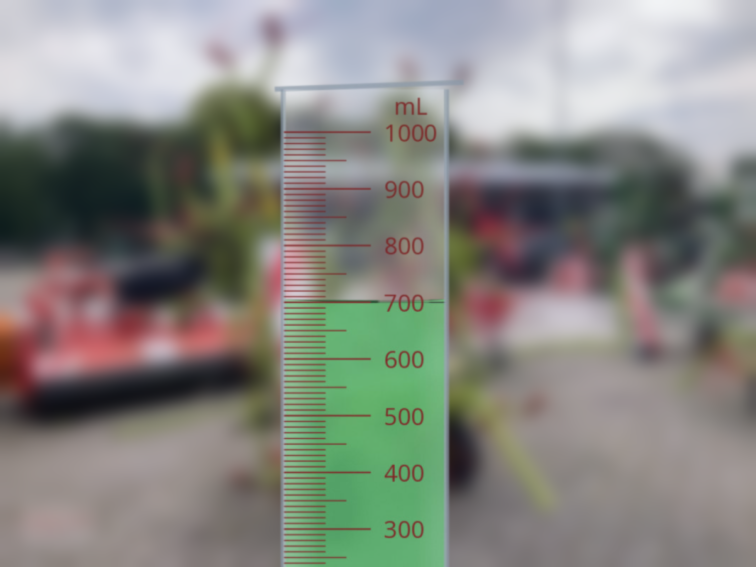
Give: 700; mL
